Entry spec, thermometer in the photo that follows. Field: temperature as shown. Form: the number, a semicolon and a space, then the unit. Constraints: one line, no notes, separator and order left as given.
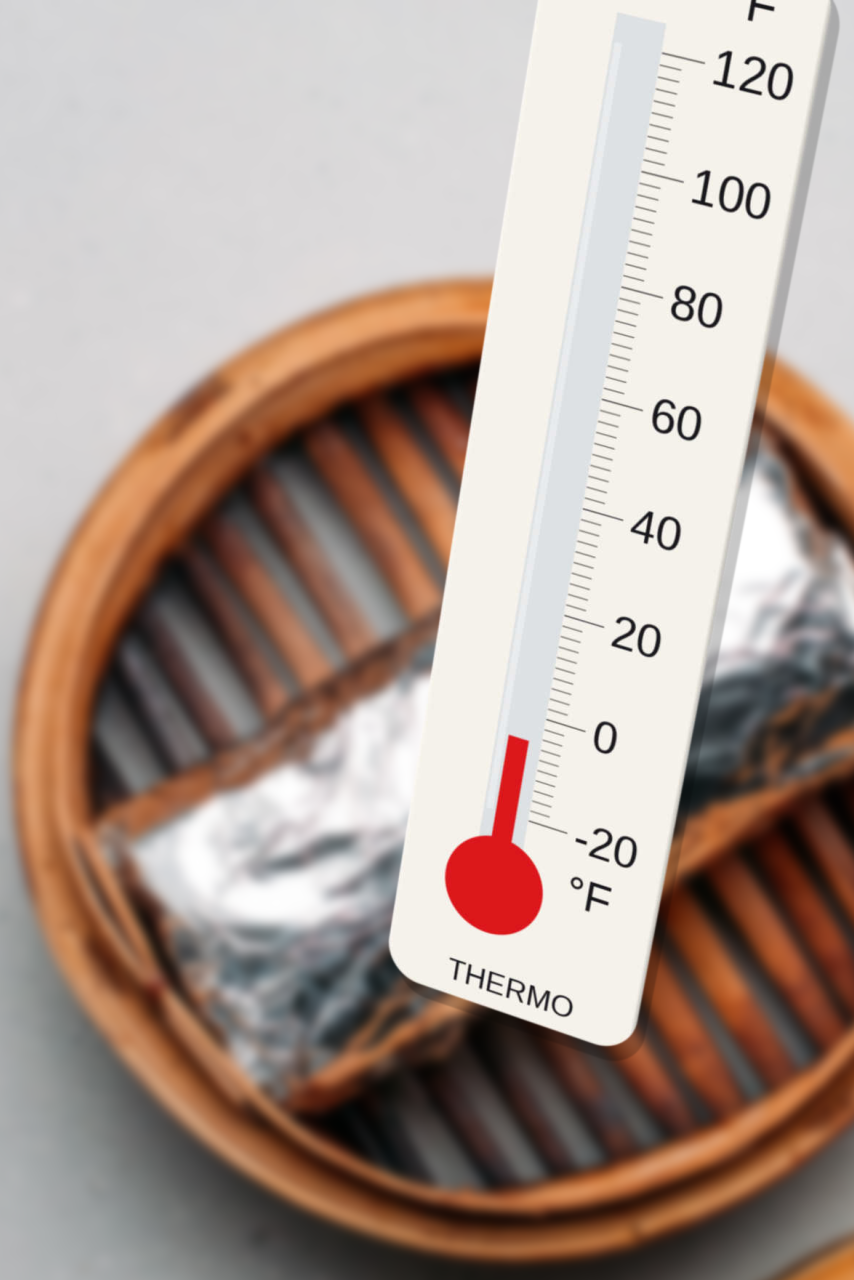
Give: -5; °F
